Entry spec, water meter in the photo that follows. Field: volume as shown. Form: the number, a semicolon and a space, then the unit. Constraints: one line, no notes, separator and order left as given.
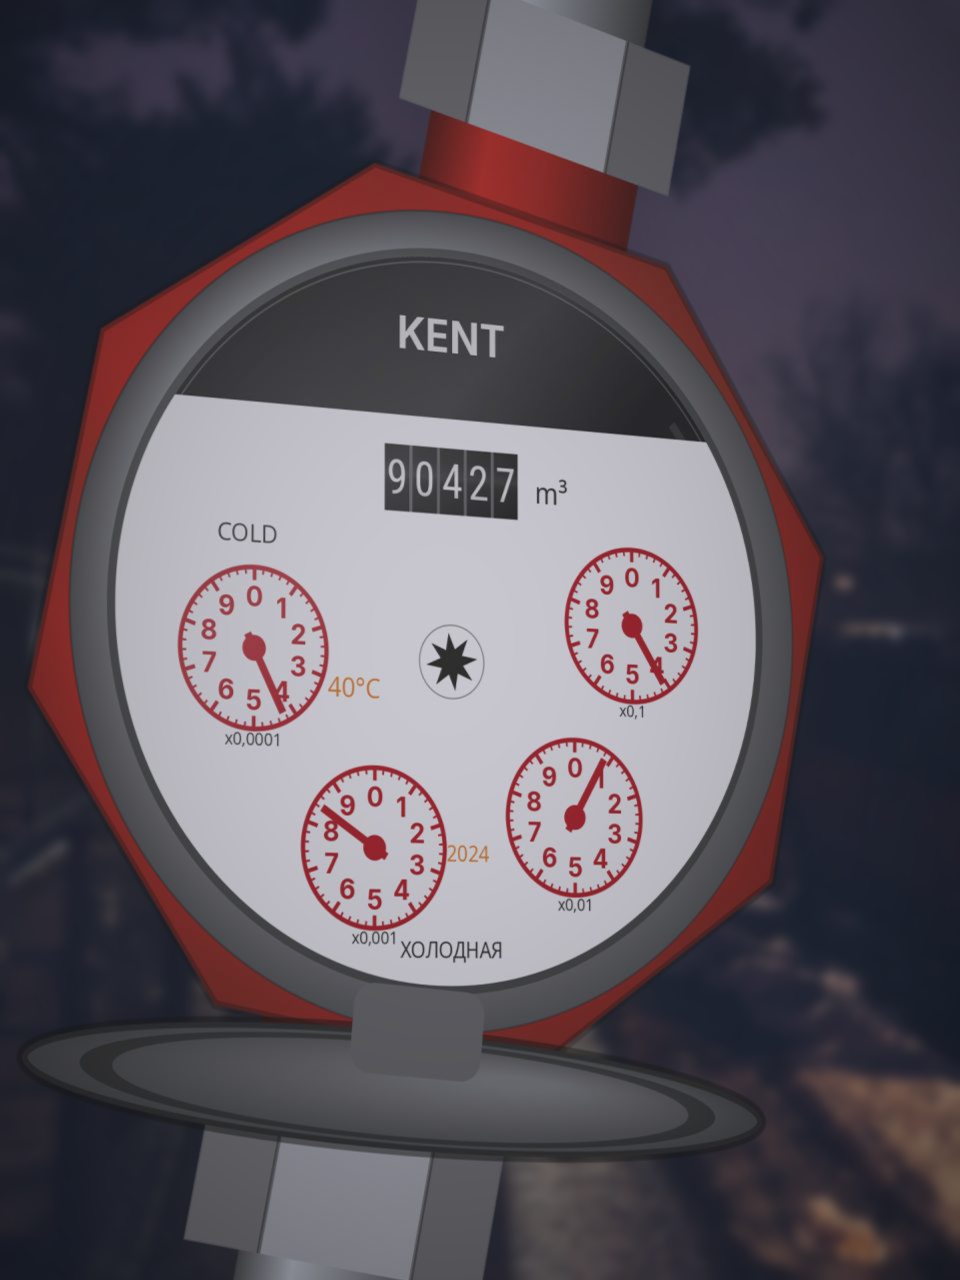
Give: 90427.4084; m³
